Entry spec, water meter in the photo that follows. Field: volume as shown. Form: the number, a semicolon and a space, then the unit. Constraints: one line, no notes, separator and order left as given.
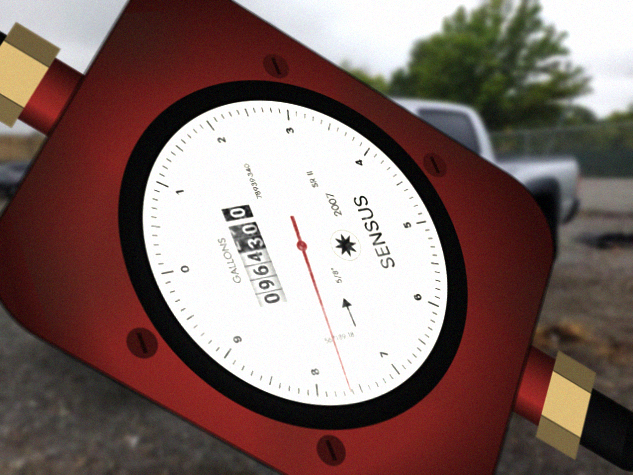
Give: 964297.6; gal
